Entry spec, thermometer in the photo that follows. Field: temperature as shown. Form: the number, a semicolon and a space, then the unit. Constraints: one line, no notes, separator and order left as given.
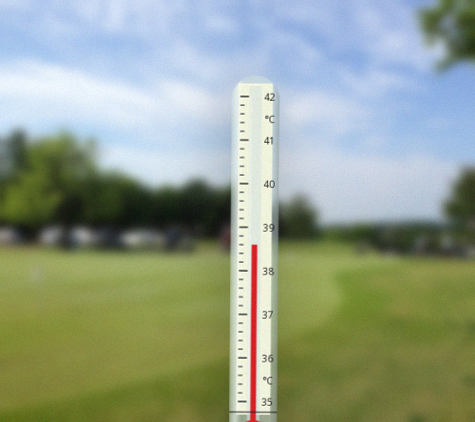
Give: 38.6; °C
